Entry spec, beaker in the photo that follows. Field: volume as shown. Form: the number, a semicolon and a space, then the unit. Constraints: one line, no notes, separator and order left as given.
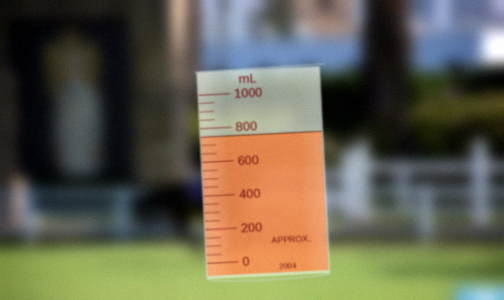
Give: 750; mL
